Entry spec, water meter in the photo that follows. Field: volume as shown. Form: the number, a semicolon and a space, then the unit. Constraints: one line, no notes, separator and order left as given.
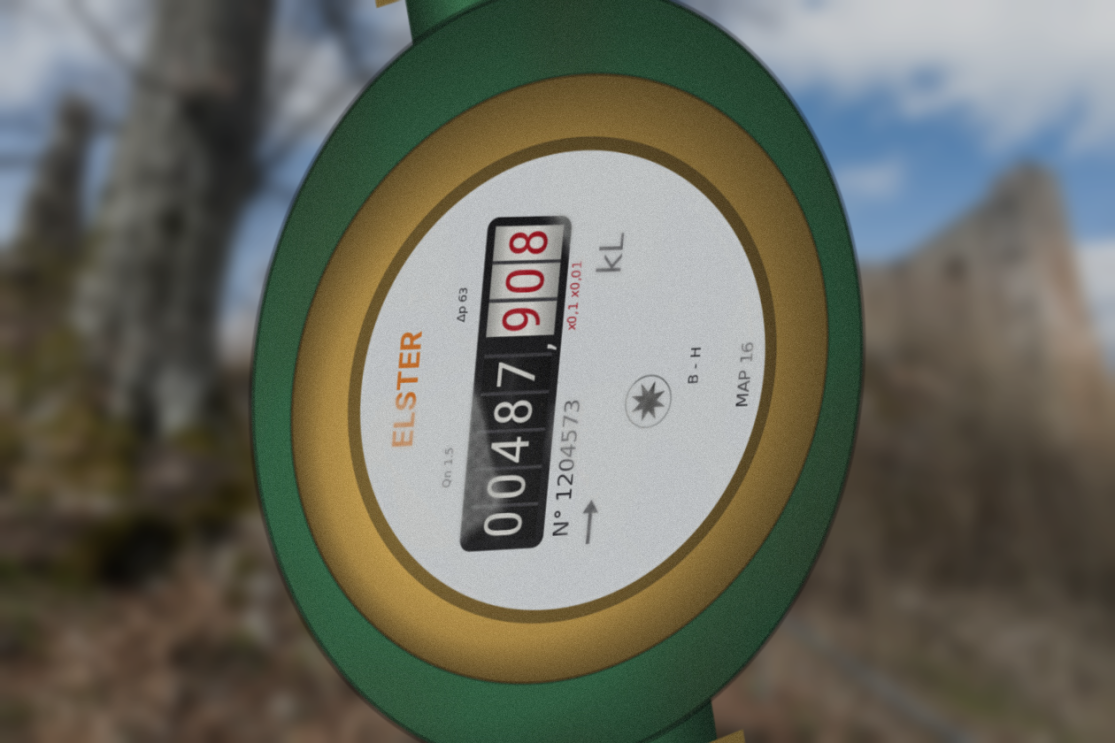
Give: 487.908; kL
